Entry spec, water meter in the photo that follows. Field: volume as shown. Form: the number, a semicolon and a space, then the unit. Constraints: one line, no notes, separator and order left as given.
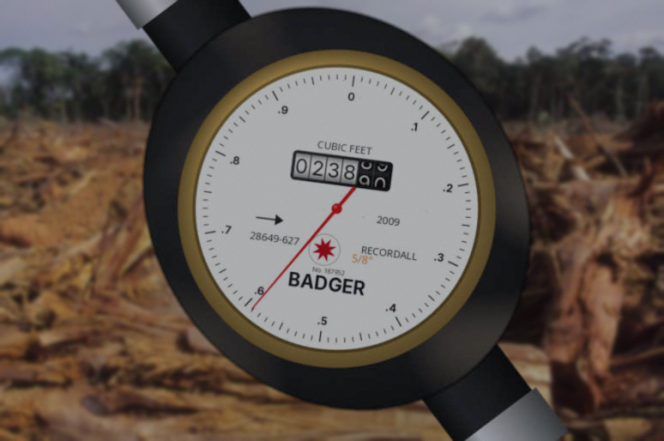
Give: 23889.59; ft³
